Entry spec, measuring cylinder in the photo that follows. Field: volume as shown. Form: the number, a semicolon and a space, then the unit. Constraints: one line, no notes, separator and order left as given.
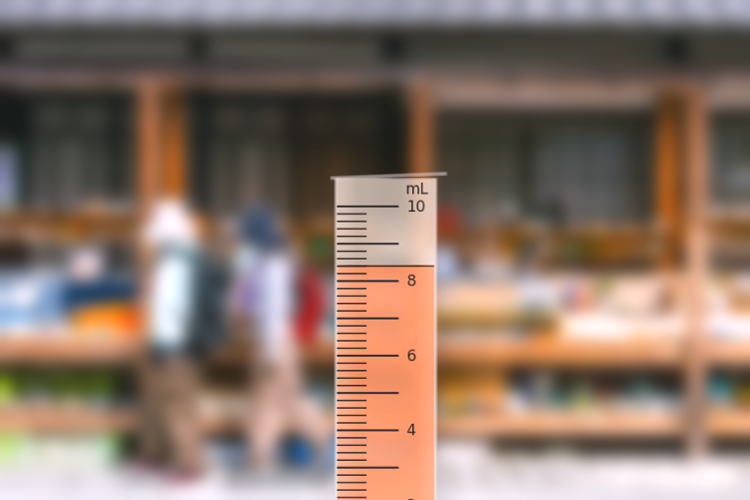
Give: 8.4; mL
